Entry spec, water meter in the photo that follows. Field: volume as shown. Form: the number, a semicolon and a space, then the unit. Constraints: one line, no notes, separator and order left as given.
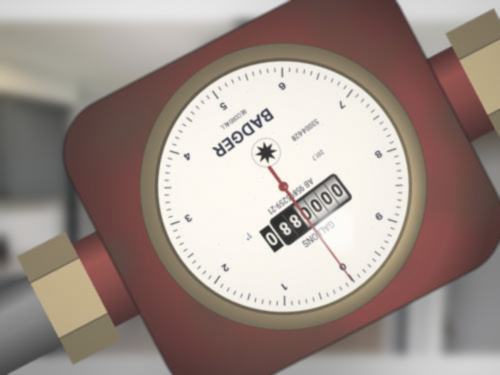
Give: 880.0; gal
